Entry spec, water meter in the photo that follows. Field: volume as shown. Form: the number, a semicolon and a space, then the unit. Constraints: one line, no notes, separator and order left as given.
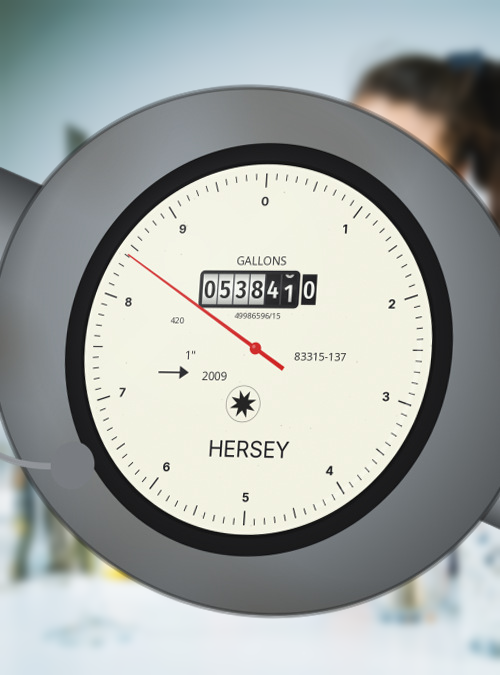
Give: 538408.4; gal
